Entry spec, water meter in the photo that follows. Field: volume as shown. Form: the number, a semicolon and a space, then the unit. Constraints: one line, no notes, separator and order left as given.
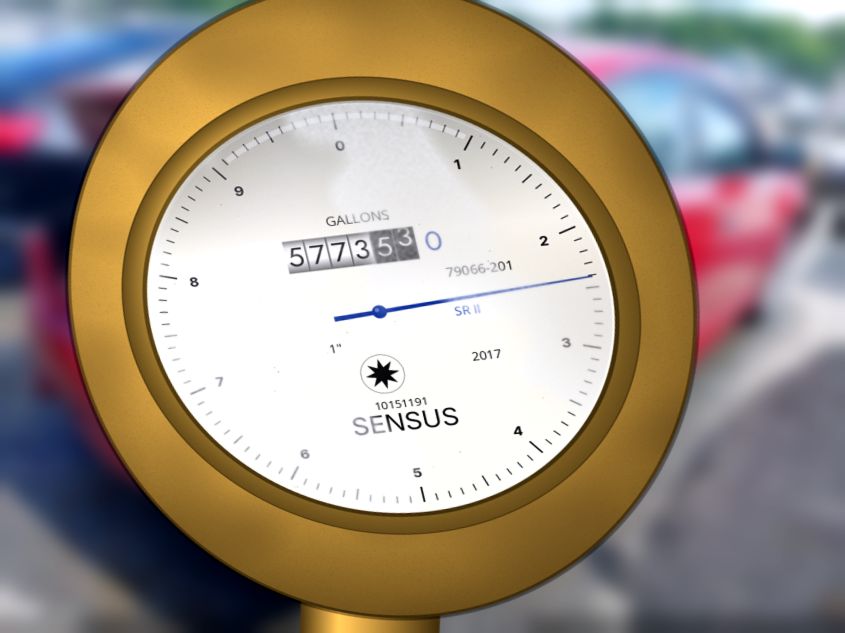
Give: 5773532.4; gal
